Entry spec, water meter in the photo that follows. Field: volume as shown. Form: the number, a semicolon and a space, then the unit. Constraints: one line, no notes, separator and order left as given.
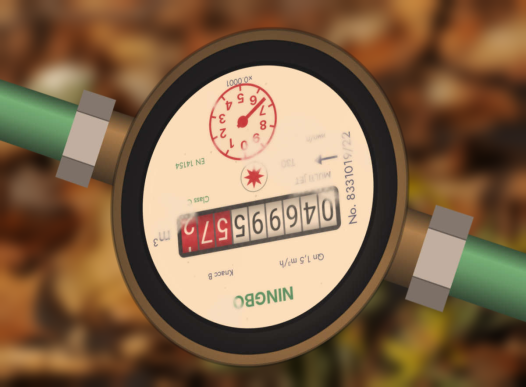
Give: 46995.5716; m³
